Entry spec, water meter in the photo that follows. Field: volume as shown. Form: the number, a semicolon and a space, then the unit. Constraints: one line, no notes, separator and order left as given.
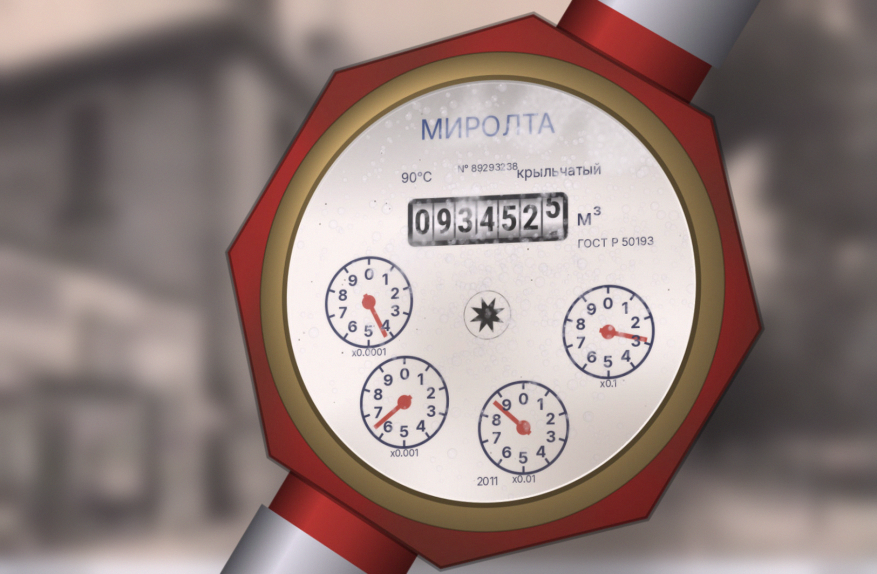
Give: 934525.2864; m³
